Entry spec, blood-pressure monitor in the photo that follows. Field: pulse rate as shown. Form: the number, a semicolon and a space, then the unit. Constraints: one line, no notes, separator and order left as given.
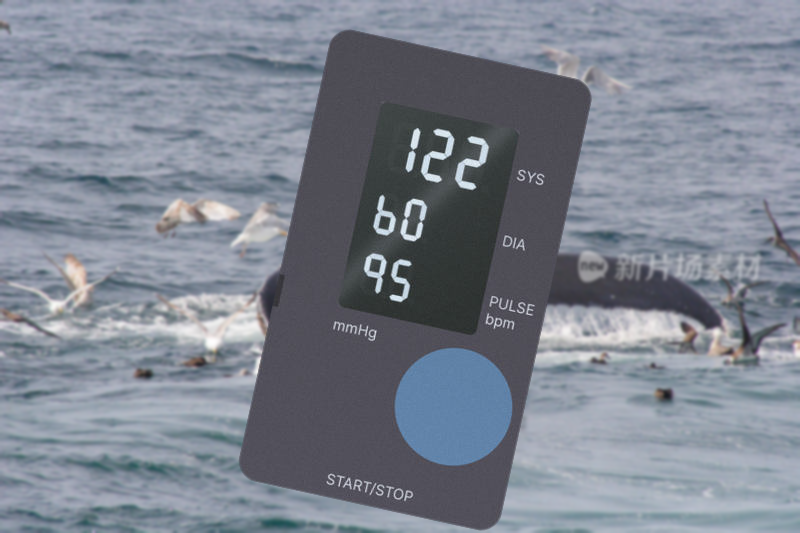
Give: 95; bpm
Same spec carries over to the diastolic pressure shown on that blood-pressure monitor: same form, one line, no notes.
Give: 60; mmHg
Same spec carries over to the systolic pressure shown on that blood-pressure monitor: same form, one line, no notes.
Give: 122; mmHg
